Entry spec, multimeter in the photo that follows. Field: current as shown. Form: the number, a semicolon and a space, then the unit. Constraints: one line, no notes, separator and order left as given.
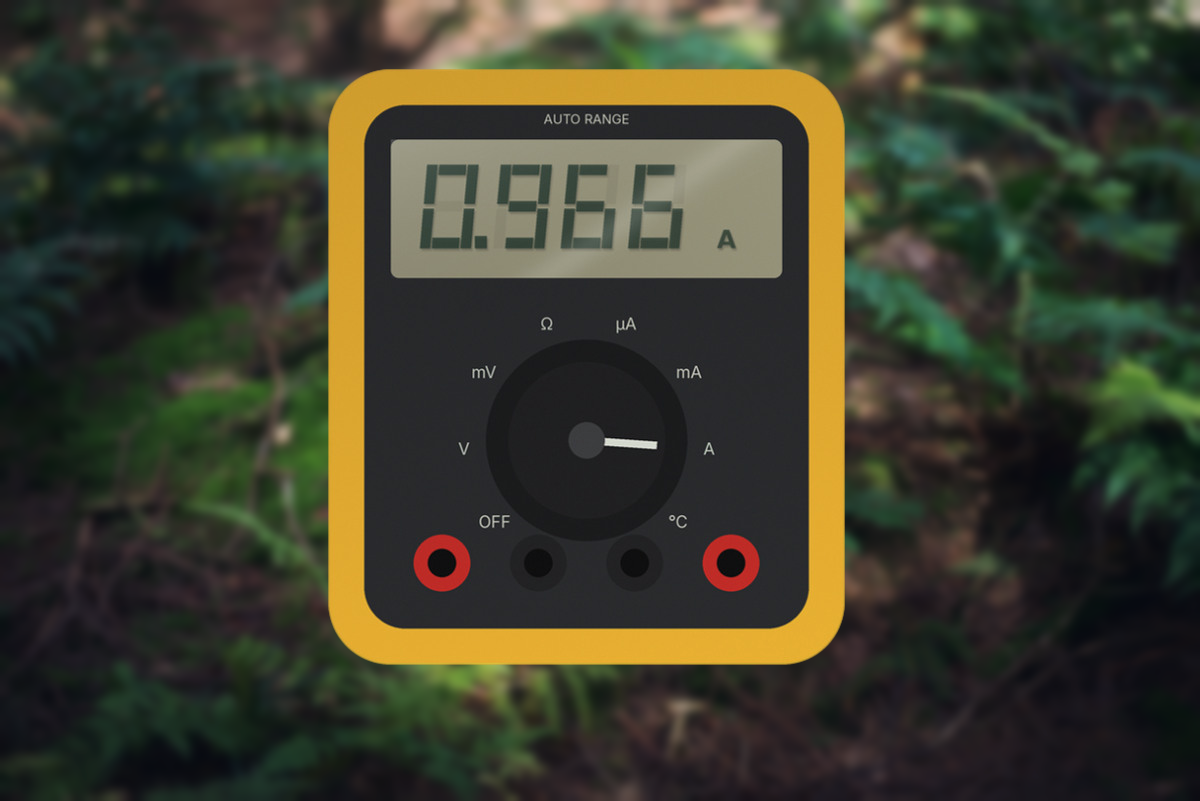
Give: 0.966; A
